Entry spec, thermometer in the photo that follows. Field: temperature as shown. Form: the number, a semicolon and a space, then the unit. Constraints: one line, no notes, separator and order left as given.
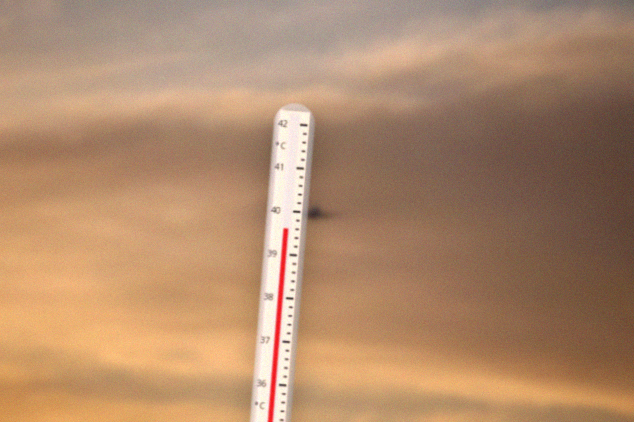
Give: 39.6; °C
